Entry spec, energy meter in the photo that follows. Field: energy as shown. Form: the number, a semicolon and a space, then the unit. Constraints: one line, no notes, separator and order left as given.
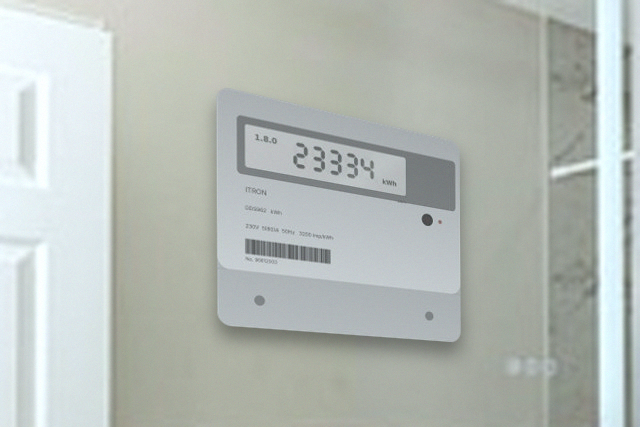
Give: 23334; kWh
